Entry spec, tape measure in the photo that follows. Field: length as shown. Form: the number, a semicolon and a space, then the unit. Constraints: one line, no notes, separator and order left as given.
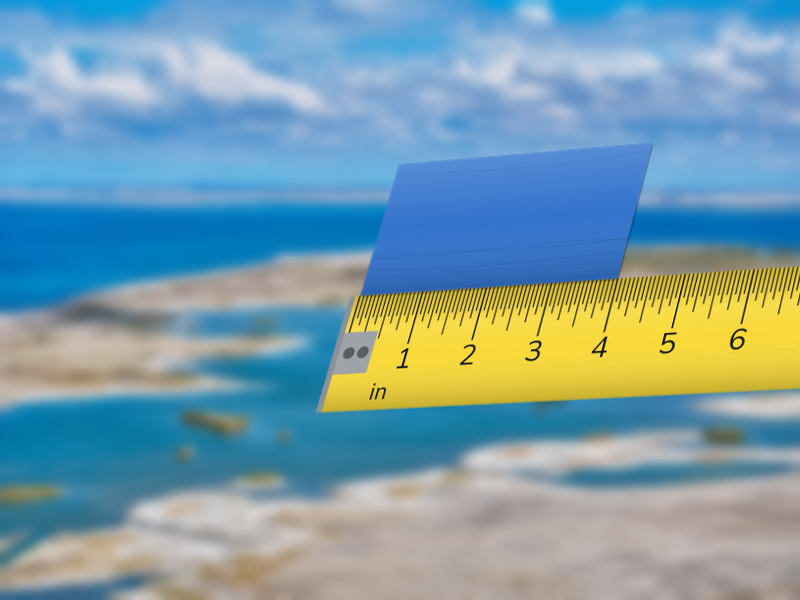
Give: 4; in
